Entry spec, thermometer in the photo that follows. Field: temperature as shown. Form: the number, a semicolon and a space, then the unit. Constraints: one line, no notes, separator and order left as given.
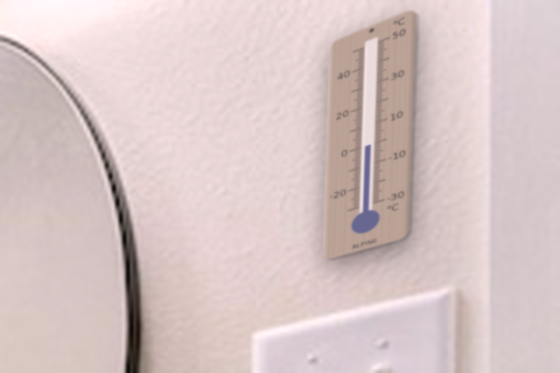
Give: 0; °C
